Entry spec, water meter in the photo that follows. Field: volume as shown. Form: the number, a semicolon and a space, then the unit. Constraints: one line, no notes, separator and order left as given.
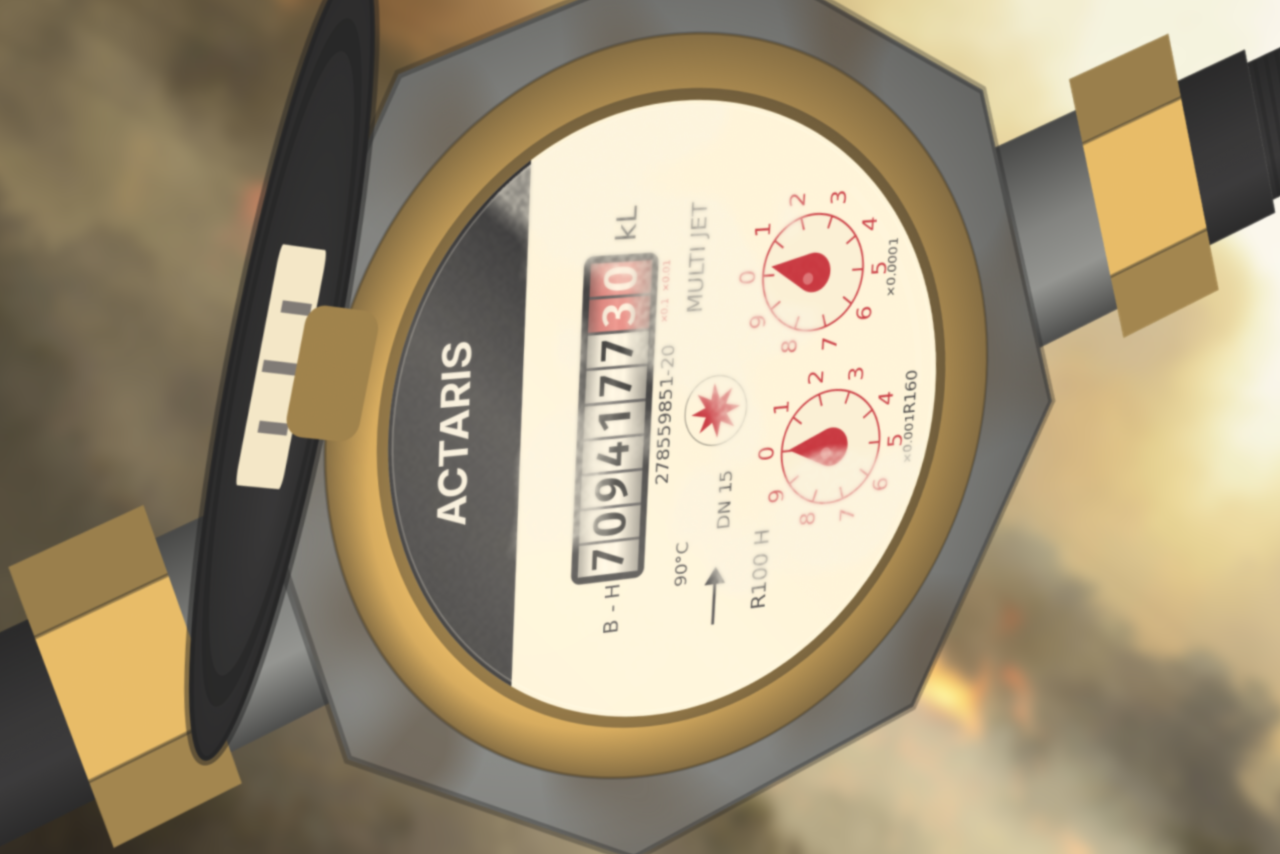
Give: 7094177.3000; kL
